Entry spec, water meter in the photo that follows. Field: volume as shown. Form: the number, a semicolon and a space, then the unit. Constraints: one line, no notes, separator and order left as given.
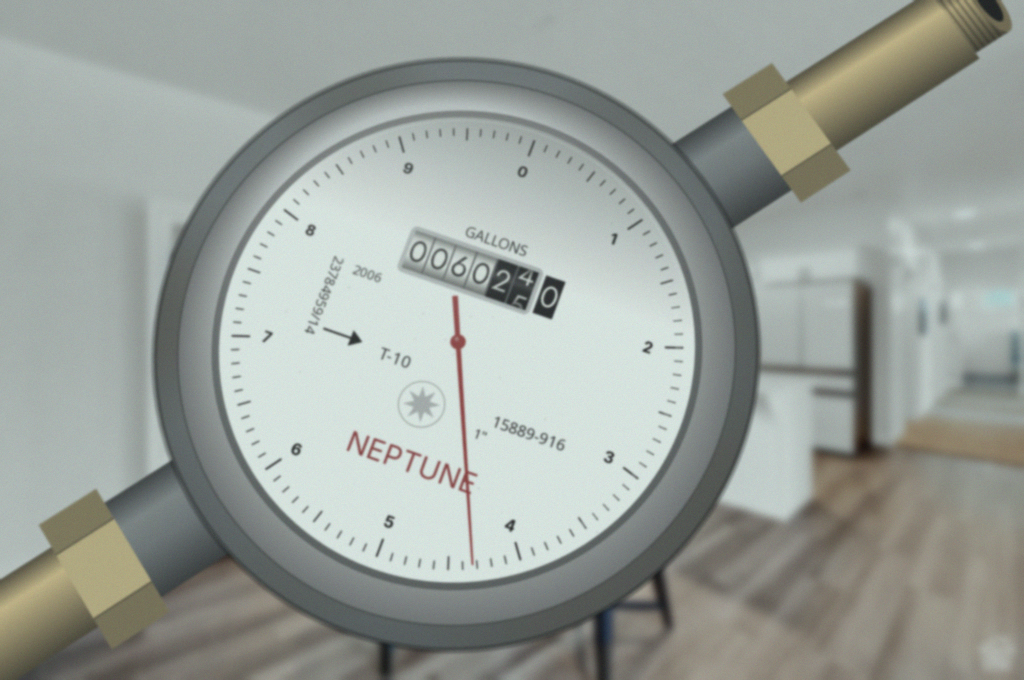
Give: 60244.3; gal
